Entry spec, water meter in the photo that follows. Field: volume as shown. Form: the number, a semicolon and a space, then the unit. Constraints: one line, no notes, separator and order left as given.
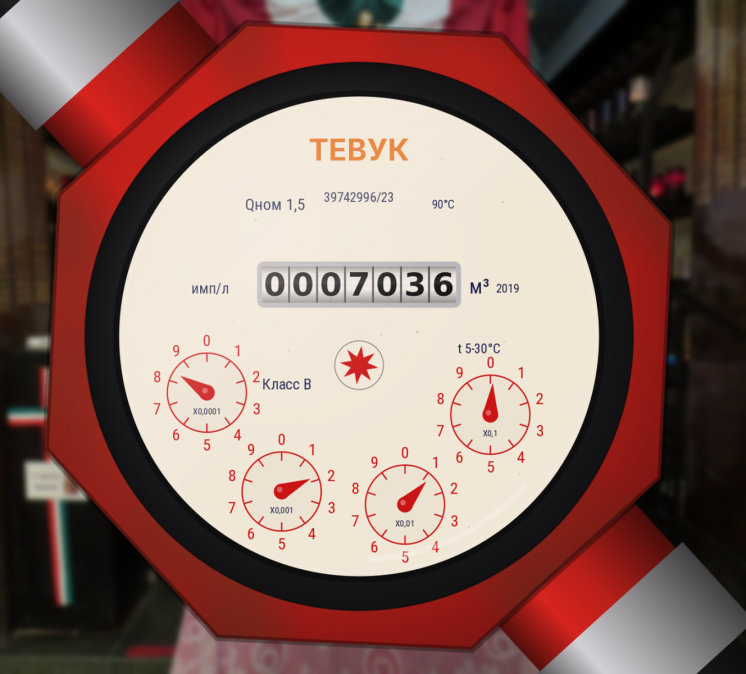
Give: 7036.0118; m³
